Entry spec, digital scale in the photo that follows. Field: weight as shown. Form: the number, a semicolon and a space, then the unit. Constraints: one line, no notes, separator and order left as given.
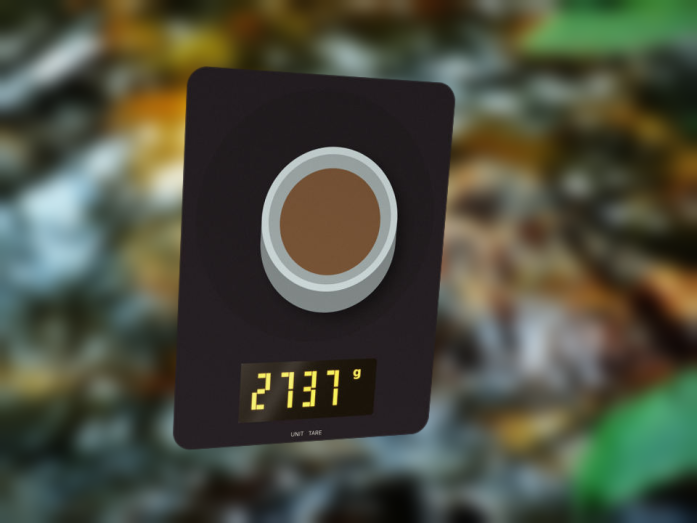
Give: 2737; g
